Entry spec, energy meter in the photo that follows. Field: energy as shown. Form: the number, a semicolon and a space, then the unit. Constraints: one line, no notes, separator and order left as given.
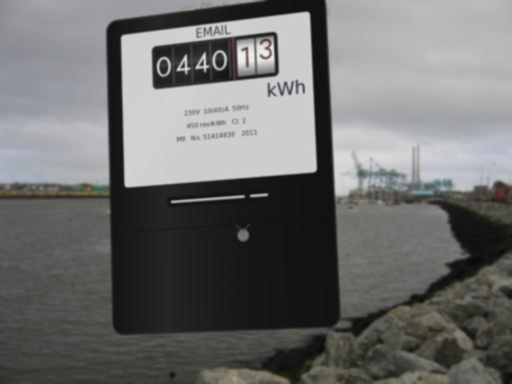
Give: 440.13; kWh
